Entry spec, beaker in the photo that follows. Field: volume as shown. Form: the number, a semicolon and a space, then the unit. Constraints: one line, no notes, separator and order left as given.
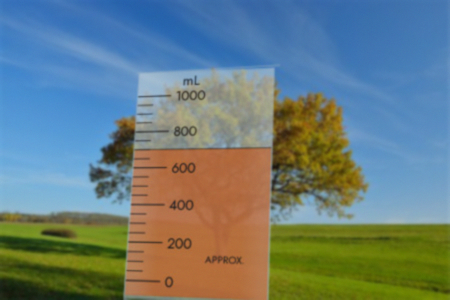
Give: 700; mL
